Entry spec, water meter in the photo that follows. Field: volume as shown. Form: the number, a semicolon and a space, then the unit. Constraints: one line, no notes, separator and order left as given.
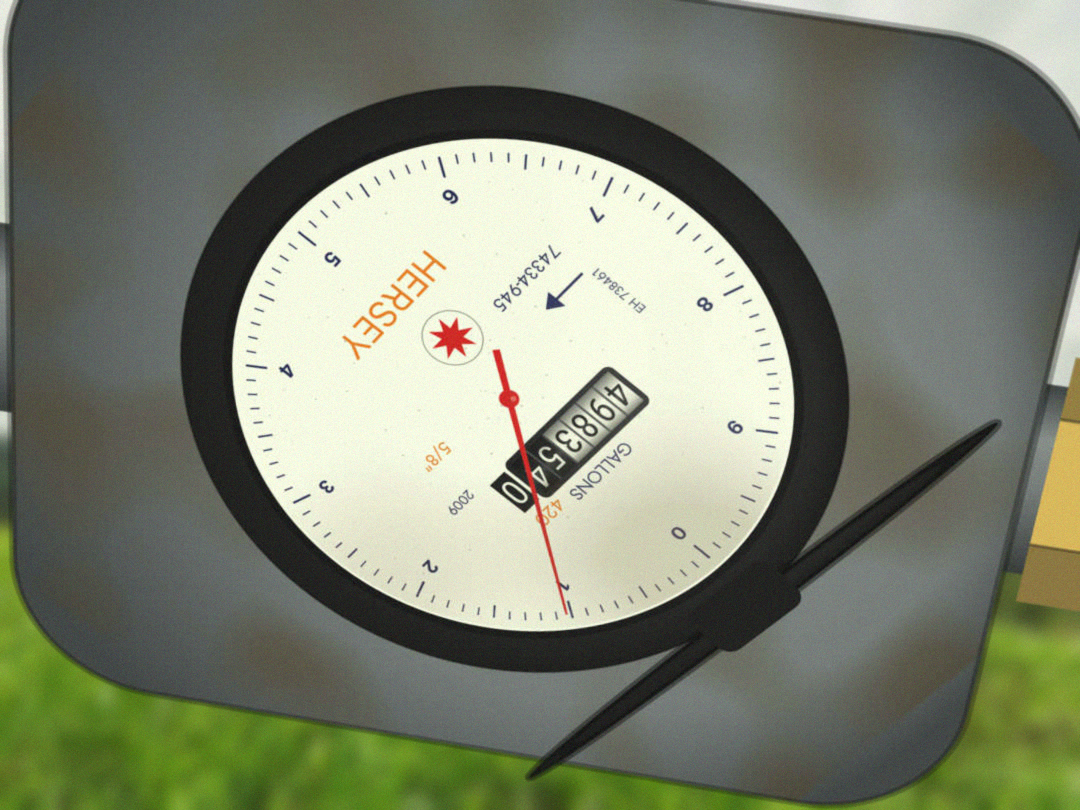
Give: 4983541.0; gal
